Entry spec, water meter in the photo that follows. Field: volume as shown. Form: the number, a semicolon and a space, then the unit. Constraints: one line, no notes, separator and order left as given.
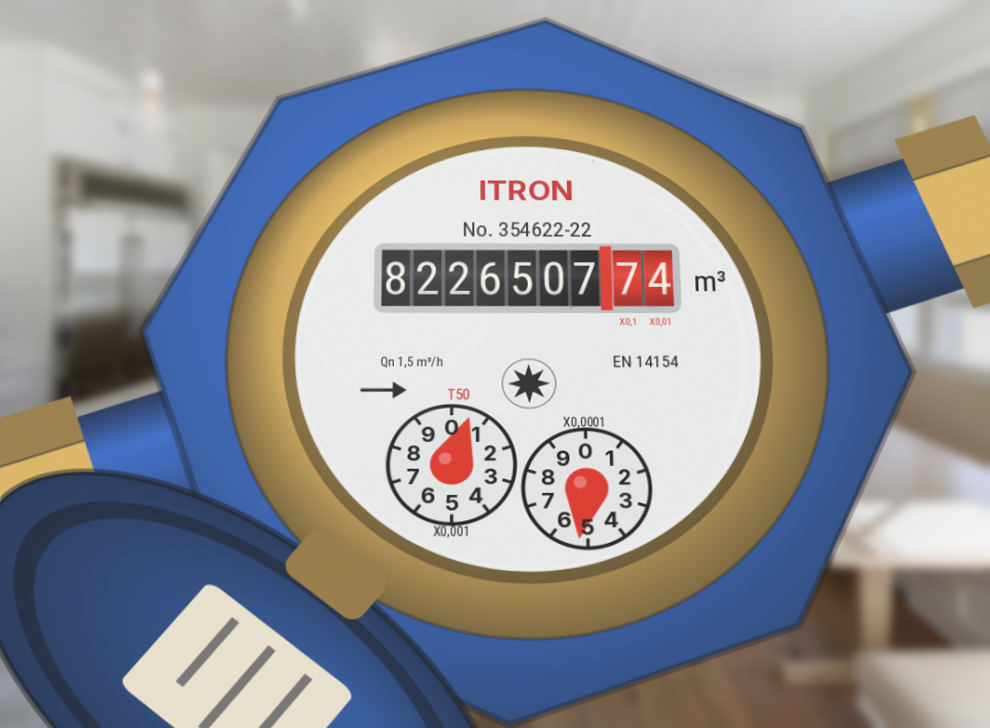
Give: 8226507.7405; m³
